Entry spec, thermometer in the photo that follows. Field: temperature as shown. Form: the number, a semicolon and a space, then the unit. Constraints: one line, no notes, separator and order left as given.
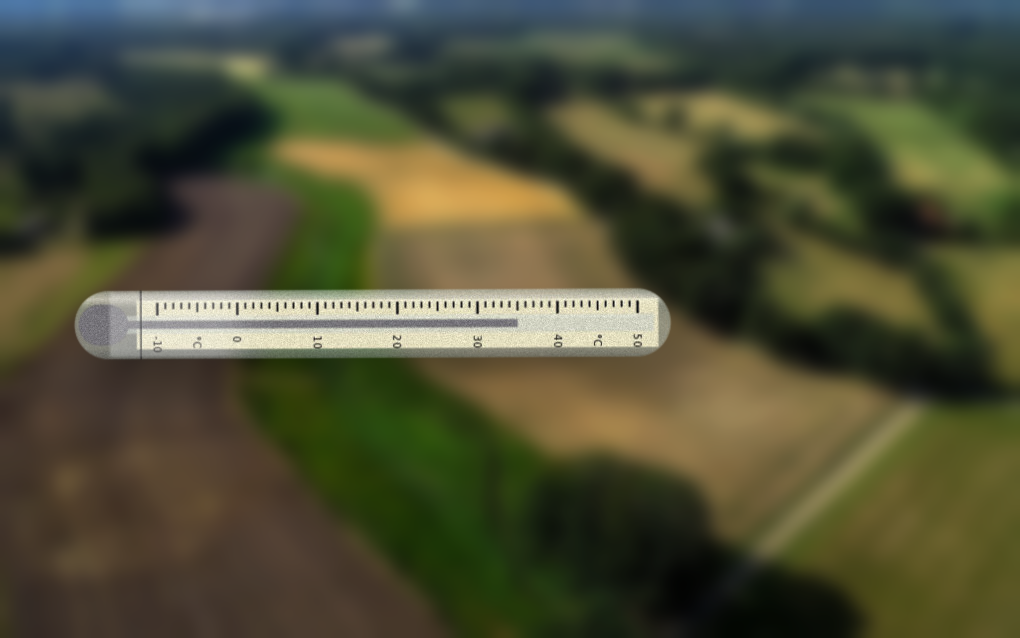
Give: 35; °C
